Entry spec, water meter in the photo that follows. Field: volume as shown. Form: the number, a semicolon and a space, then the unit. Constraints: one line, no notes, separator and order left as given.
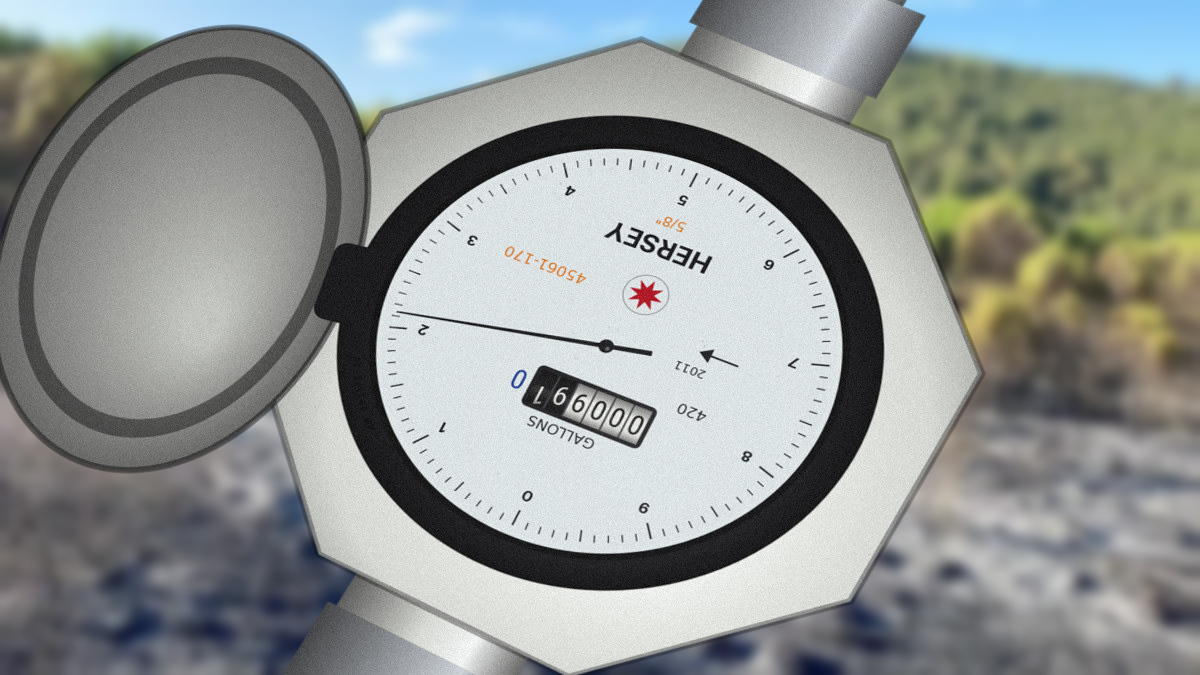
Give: 9912.1; gal
